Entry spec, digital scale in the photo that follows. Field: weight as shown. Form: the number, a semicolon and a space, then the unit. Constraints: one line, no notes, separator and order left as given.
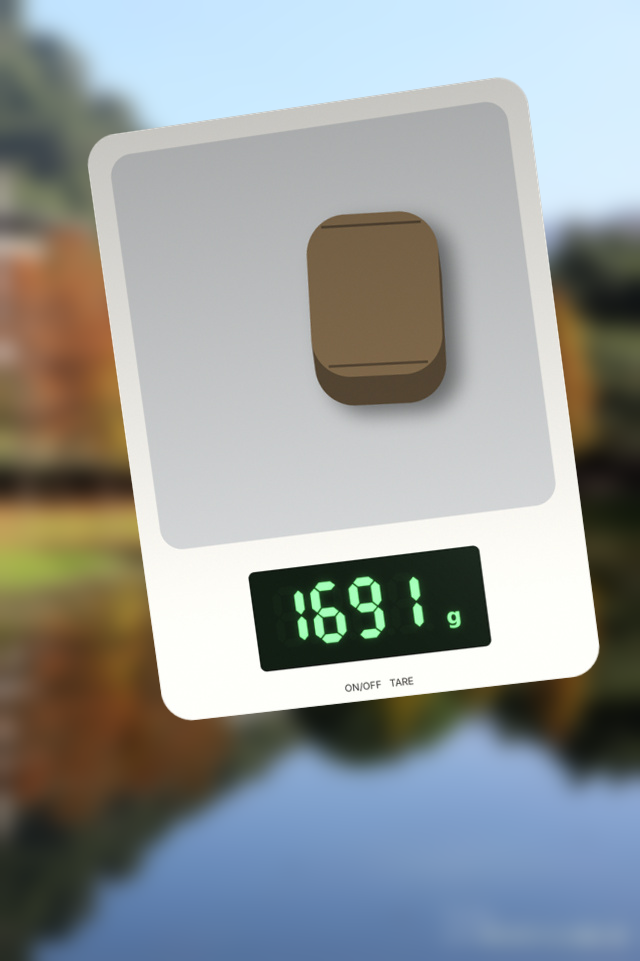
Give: 1691; g
